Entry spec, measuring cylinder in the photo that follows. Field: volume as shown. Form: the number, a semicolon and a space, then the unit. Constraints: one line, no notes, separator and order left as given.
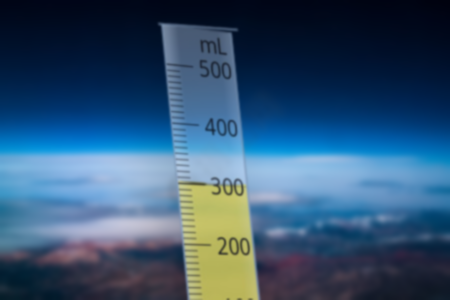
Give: 300; mL
